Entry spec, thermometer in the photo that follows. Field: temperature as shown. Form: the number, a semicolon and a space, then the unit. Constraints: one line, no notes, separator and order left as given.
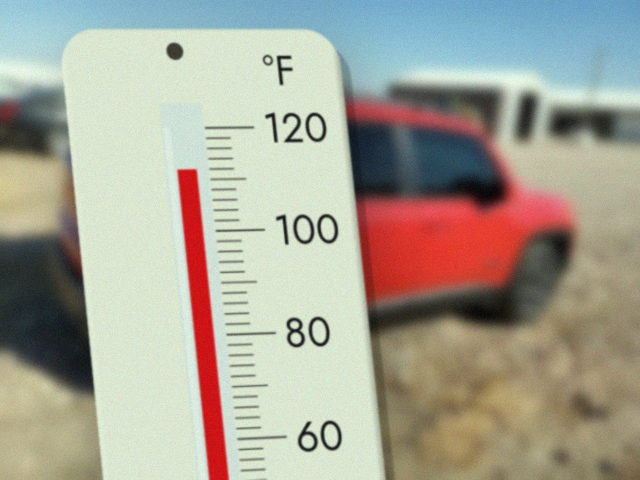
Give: 112; °F
